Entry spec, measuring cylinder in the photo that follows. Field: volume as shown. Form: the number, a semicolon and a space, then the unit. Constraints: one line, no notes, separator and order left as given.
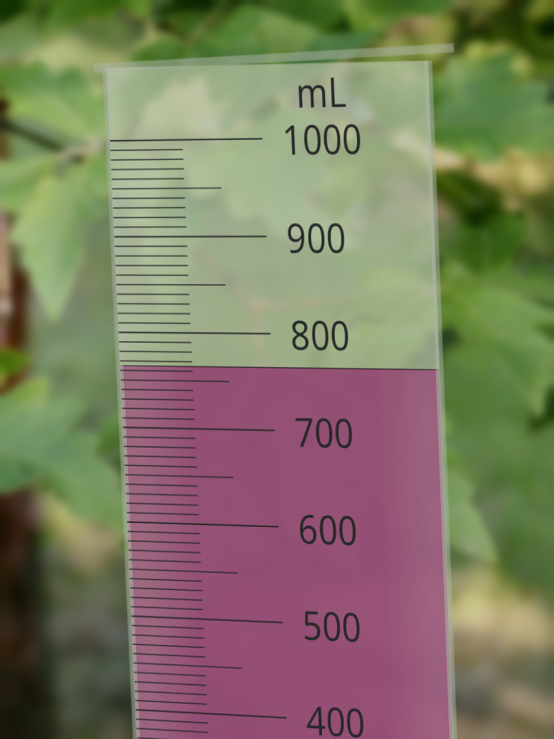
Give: 765; mL
